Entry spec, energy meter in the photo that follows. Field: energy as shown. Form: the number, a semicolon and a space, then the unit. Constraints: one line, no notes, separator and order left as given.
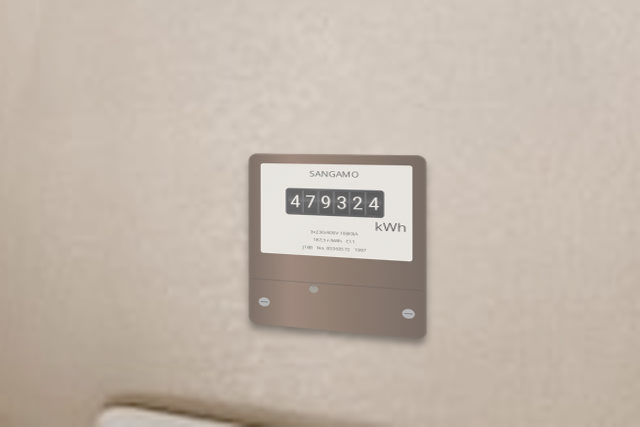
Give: 479324; kWh
